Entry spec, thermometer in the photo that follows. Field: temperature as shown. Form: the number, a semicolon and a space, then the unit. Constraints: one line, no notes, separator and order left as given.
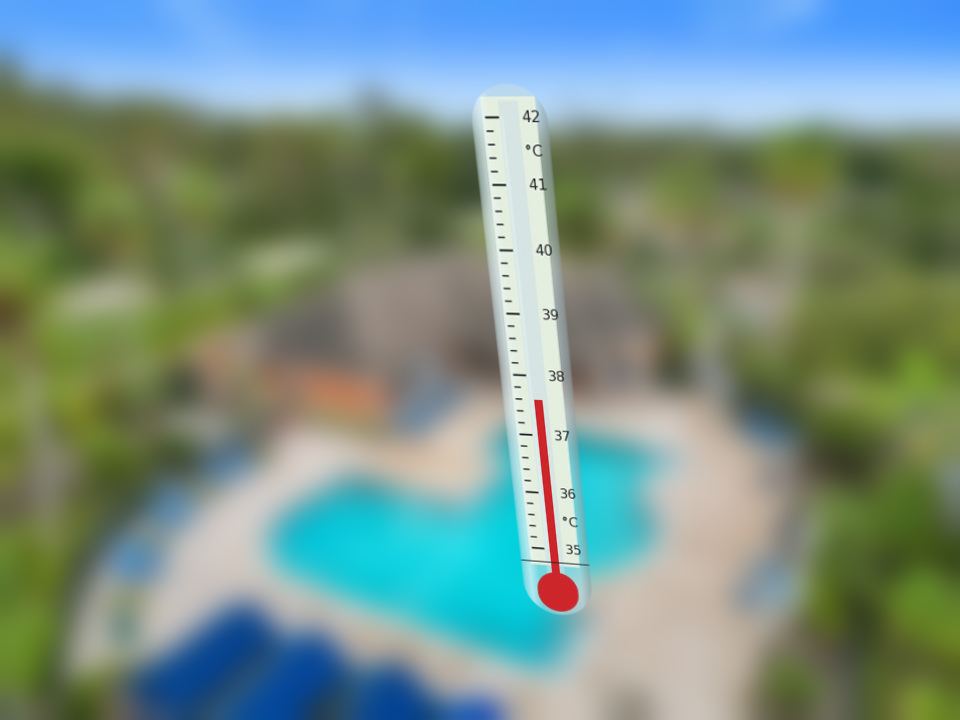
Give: 37.6; °C
